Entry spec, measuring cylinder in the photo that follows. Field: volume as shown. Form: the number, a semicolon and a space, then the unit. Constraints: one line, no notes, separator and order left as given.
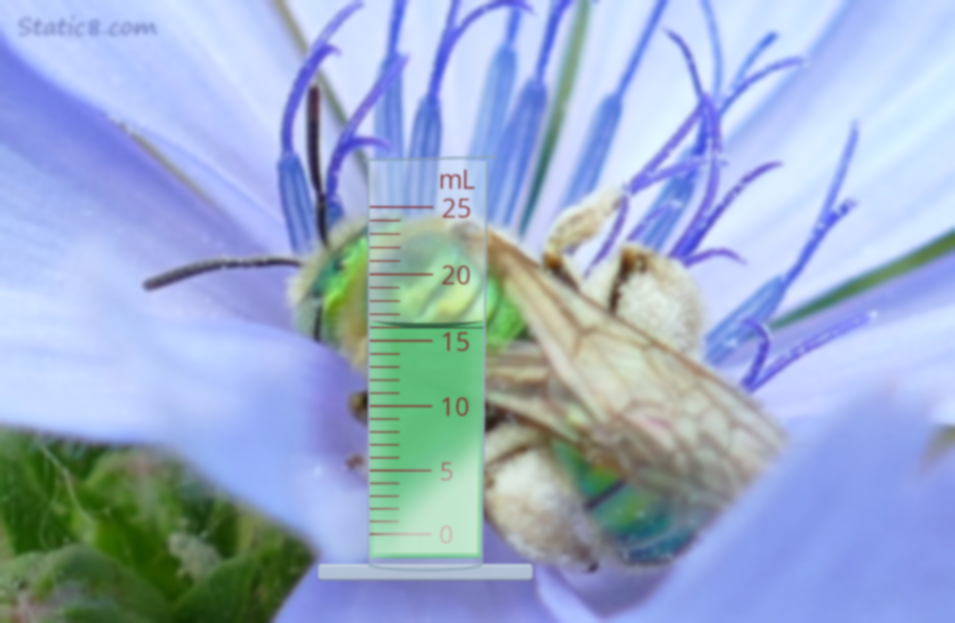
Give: 16; mL
